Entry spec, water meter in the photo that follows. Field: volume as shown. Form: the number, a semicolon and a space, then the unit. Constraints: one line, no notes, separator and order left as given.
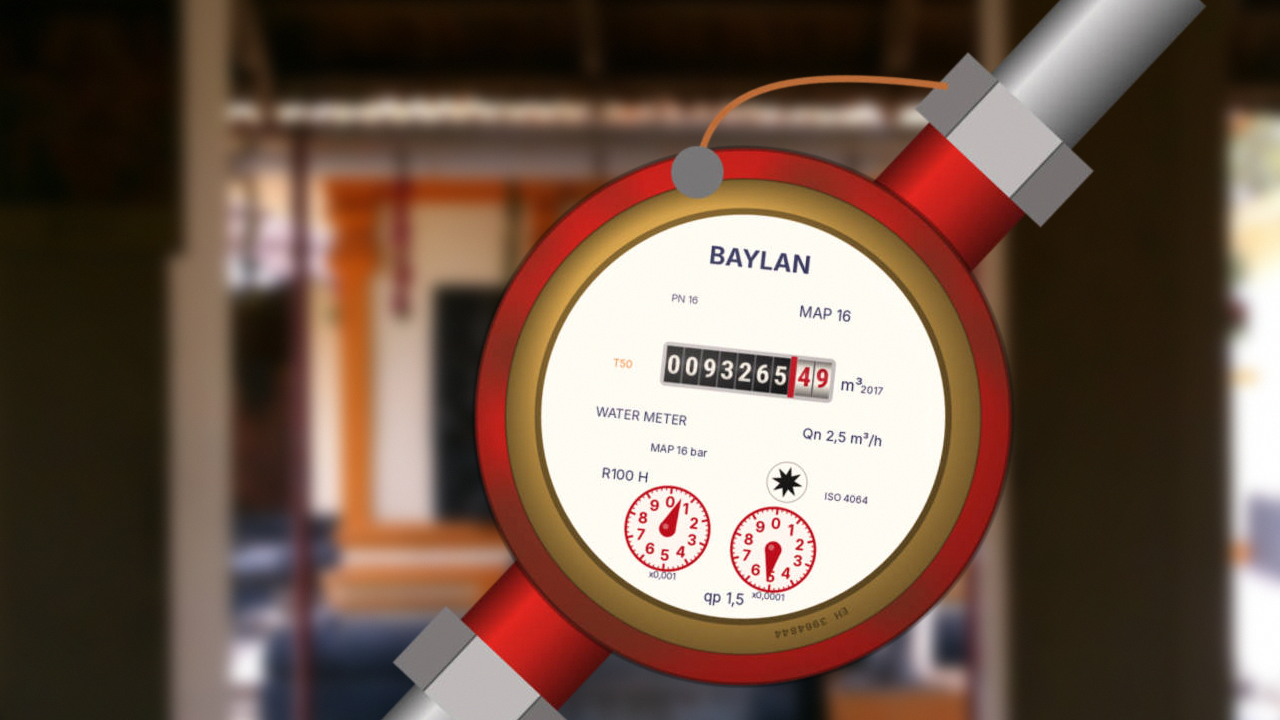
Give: 93265.4905; m³
